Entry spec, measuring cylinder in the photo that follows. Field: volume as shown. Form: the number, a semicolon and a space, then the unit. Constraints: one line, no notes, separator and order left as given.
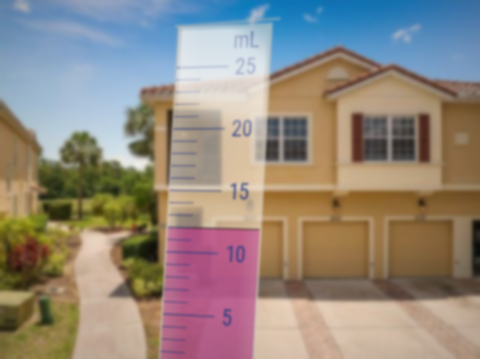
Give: 12; mL
